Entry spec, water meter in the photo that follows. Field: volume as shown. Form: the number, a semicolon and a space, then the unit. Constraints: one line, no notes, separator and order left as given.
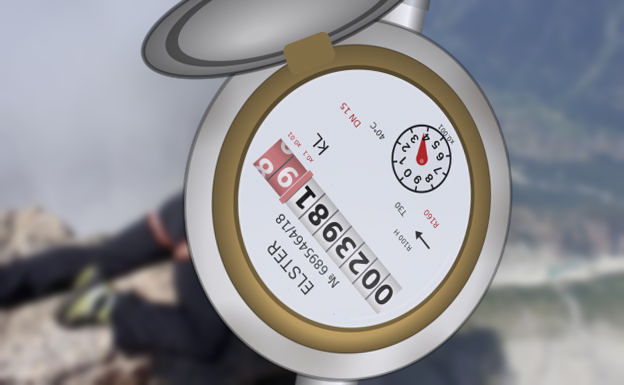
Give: 23981.983; kL
